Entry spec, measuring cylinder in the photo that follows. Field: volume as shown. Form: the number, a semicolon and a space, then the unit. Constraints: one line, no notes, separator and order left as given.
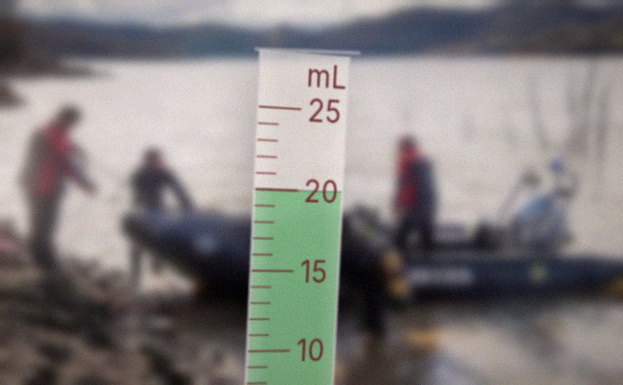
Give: 20; mL
